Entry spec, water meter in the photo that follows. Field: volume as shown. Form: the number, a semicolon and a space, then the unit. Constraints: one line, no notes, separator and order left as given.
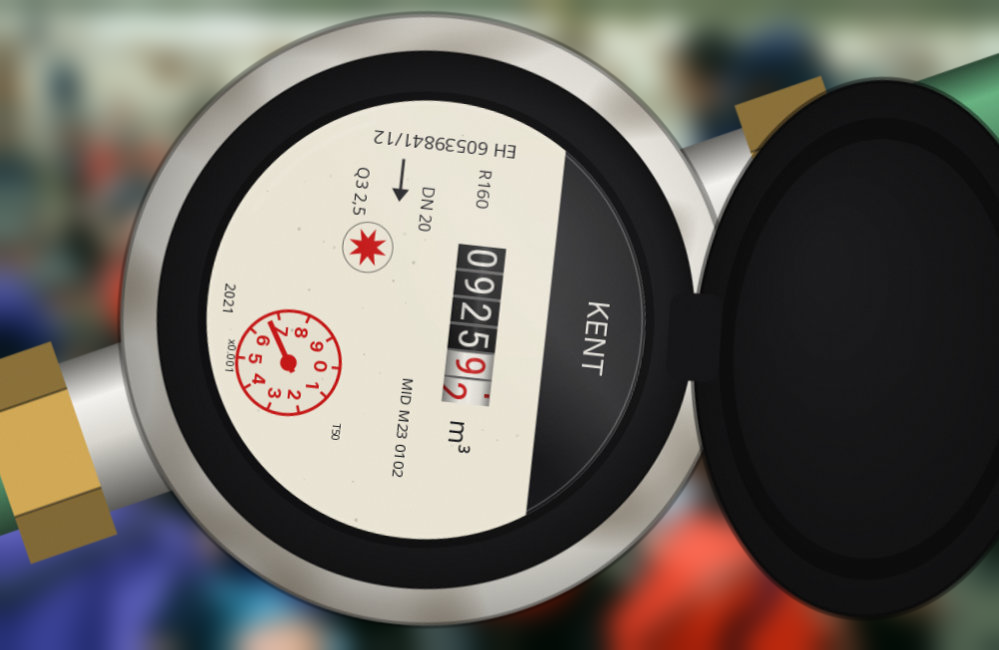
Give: 925.916; m³
